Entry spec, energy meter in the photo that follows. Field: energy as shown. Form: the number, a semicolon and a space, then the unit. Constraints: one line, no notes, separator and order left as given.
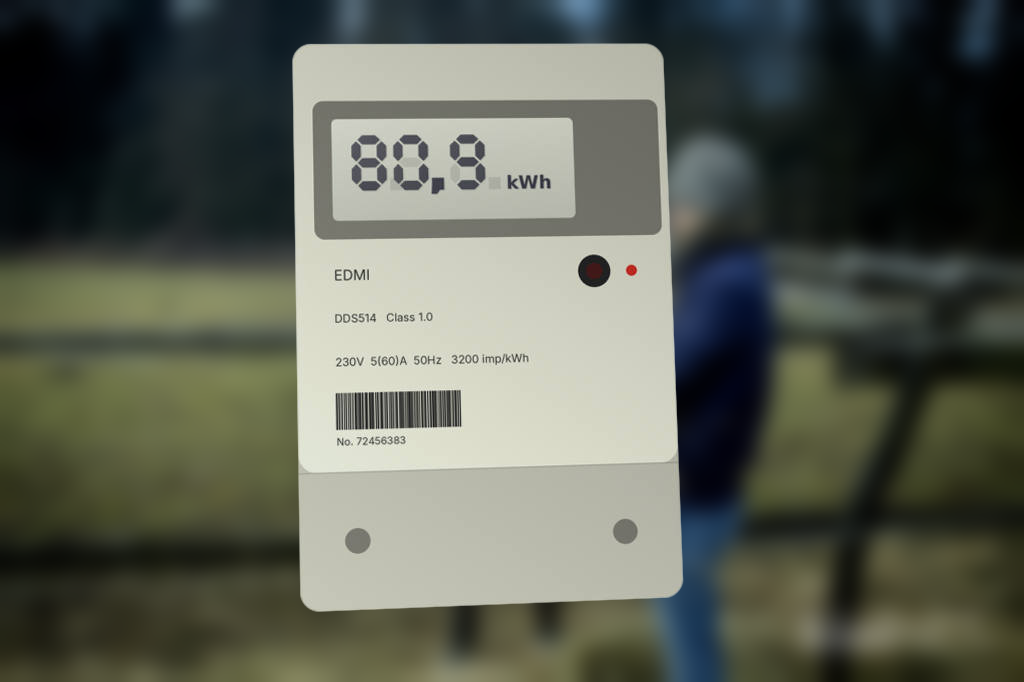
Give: 80.9; kWh
